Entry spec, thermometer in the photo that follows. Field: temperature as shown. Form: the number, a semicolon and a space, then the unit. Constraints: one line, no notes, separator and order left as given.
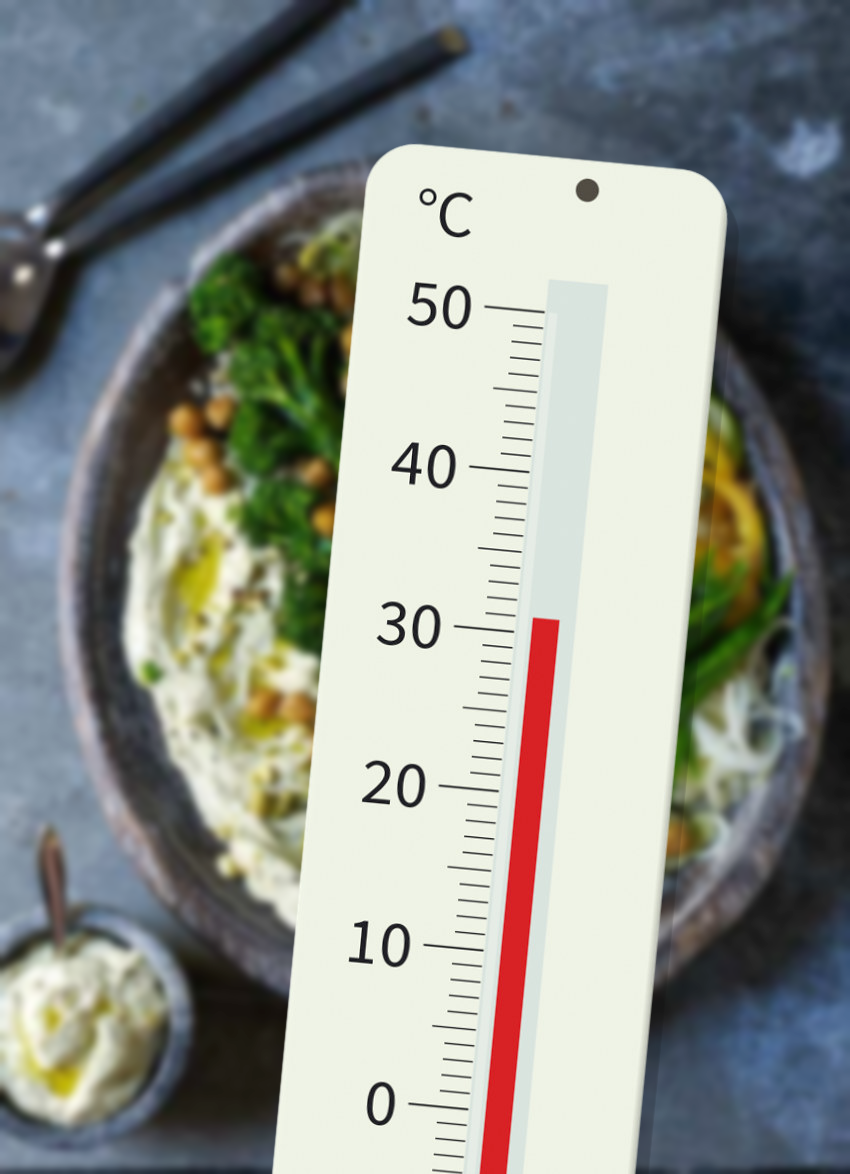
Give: 31; °C
